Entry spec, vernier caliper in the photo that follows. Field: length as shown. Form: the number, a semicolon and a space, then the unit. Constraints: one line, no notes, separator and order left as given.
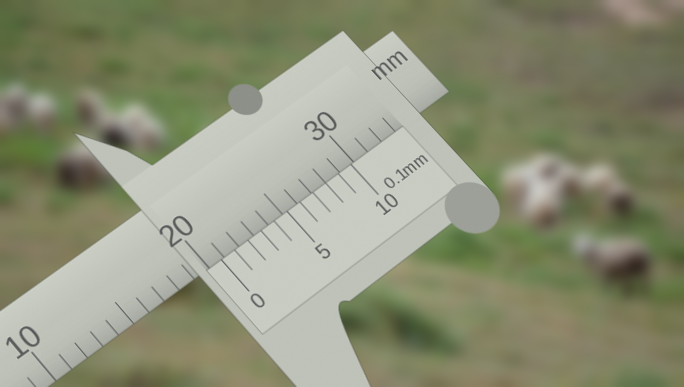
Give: 20.8; mm
